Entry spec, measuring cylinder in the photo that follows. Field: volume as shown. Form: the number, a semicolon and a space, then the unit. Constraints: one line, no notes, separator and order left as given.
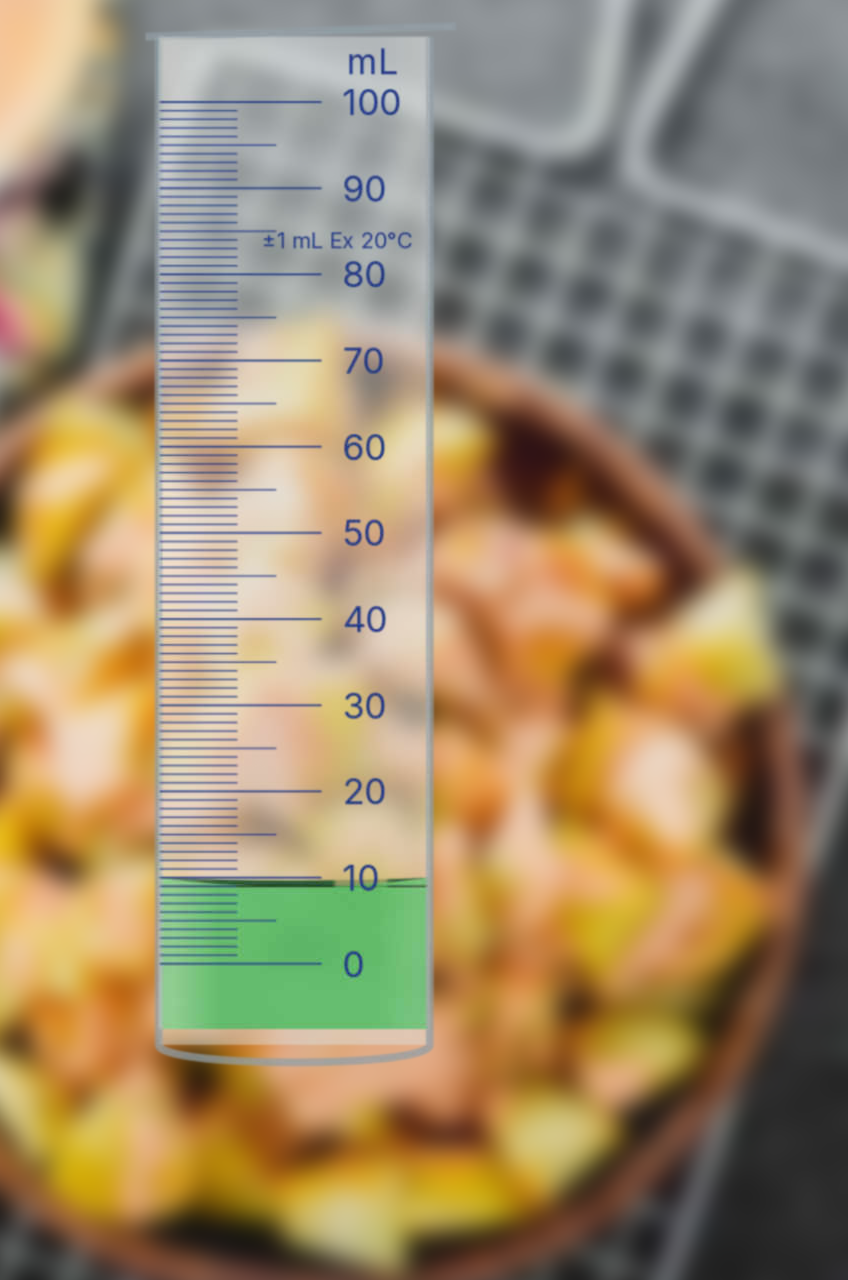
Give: 9; mL
